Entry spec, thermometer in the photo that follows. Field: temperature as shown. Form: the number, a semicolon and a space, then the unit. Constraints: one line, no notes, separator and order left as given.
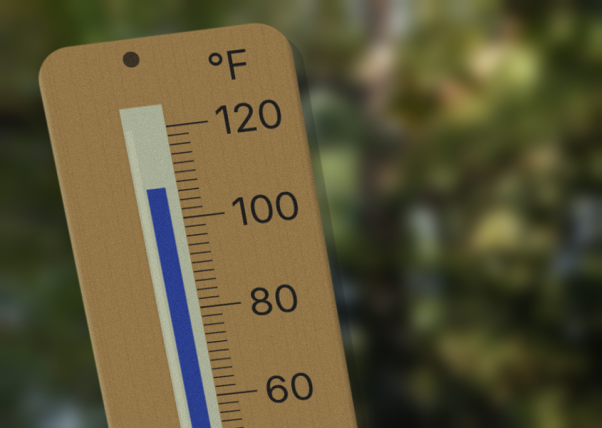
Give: 107; °F
